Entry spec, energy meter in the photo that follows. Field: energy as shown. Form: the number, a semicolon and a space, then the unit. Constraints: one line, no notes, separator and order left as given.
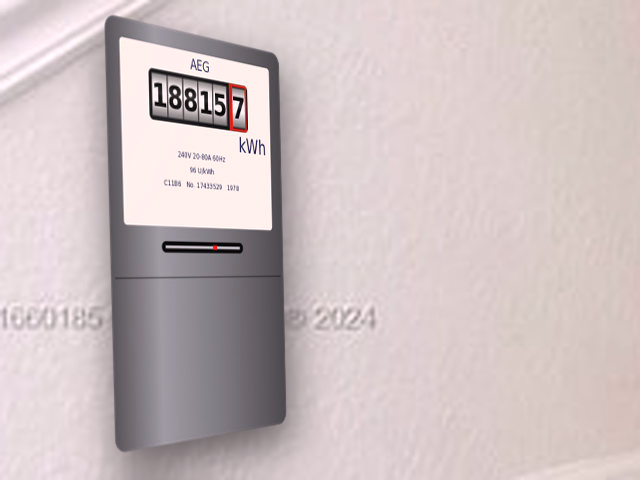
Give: 18815.7; kWh
